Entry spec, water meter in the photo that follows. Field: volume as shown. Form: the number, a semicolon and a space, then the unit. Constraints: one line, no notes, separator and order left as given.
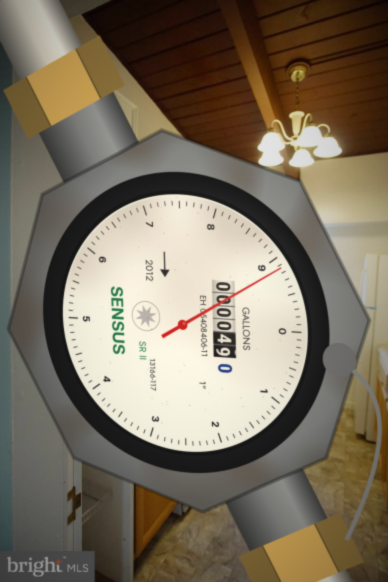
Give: 489.1; gal
